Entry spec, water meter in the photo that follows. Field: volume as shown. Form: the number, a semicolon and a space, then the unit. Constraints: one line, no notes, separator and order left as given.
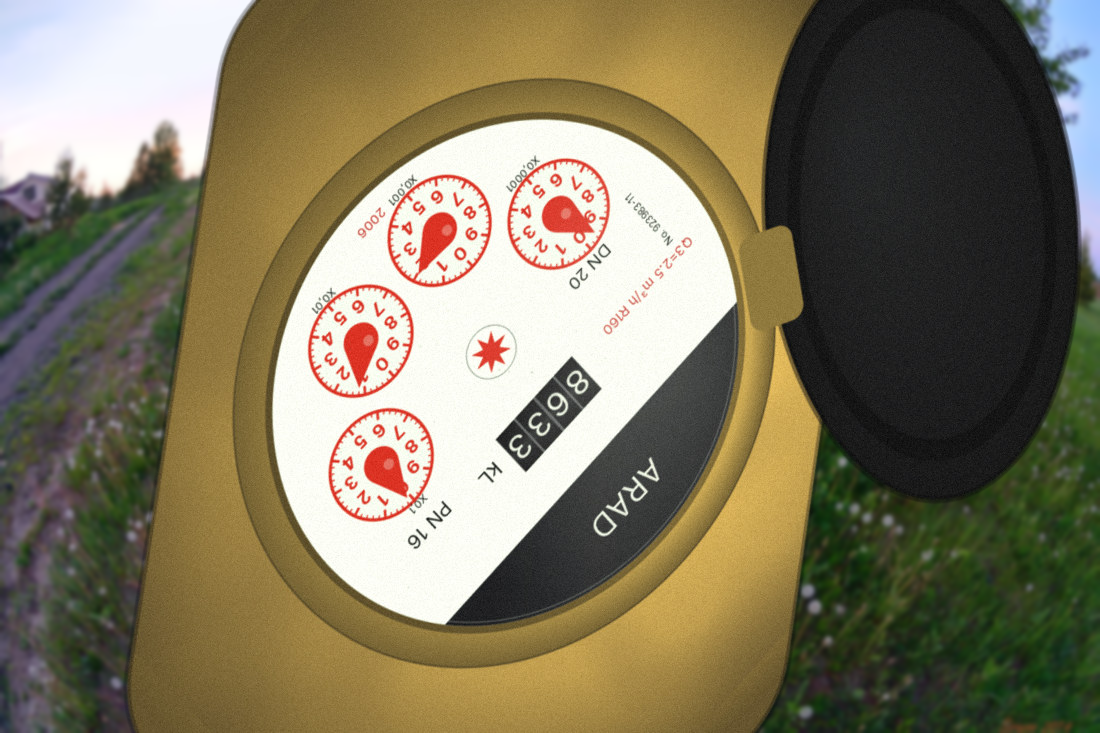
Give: 8633.0119; kL
